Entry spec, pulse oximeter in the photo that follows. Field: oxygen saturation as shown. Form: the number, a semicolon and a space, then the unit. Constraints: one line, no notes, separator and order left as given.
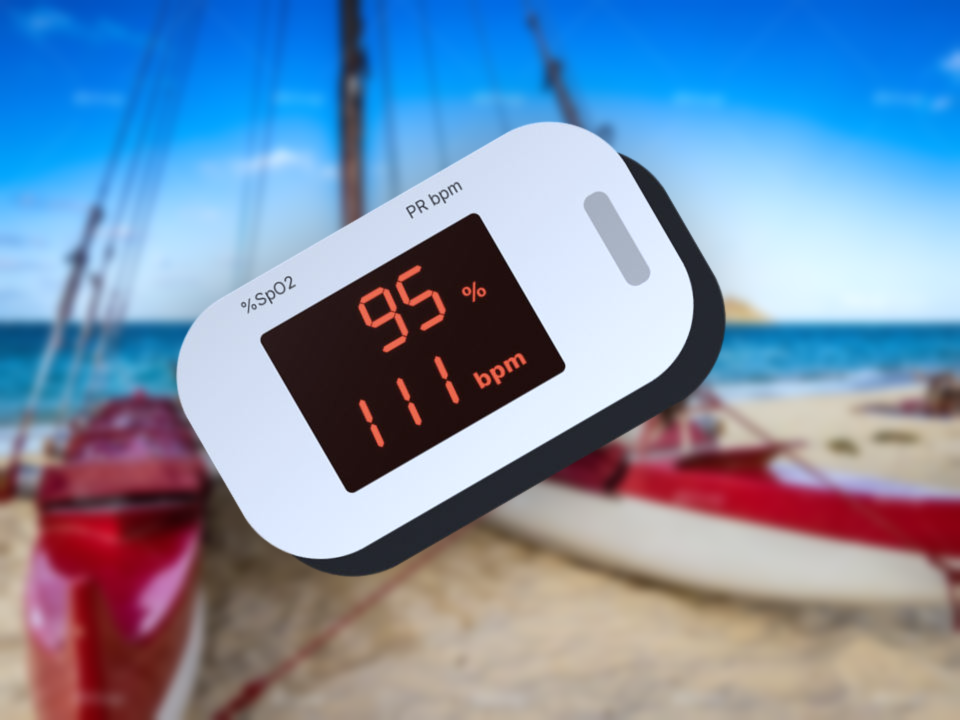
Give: 95; %
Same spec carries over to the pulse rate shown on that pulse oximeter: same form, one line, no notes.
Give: 111; bpm
